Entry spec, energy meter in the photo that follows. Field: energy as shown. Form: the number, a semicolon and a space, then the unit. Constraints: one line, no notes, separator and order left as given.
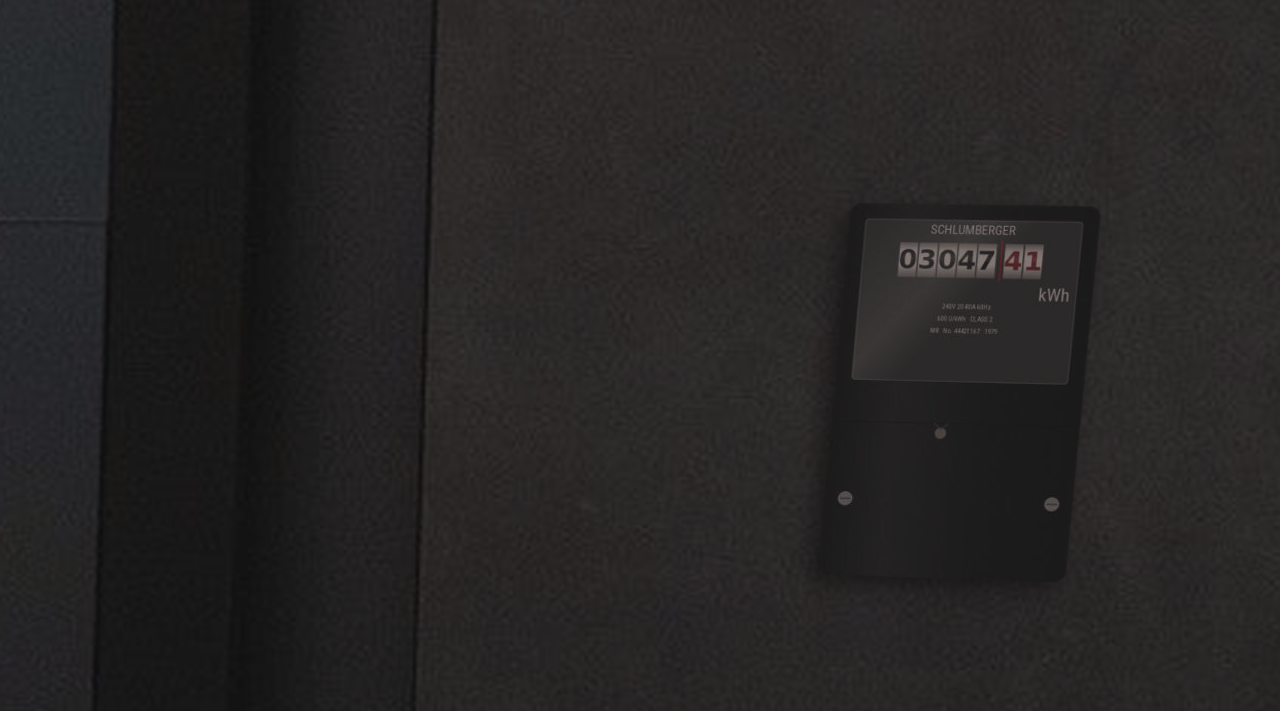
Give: 3047.41; kWh
